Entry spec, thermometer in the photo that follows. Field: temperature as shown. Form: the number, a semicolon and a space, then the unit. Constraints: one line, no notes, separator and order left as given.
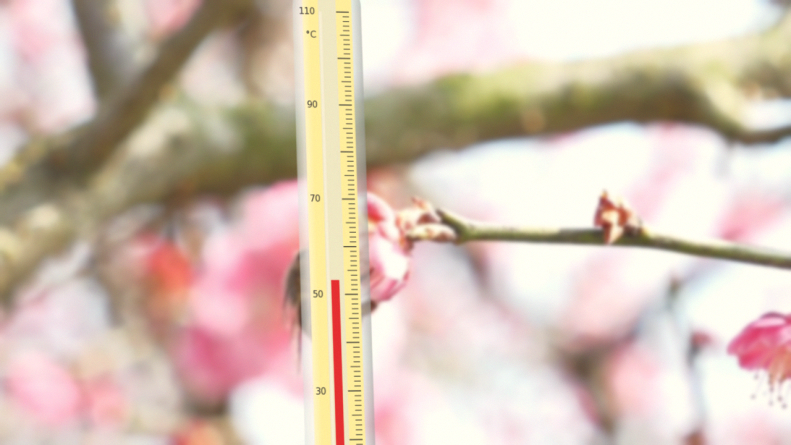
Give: 53; °C
